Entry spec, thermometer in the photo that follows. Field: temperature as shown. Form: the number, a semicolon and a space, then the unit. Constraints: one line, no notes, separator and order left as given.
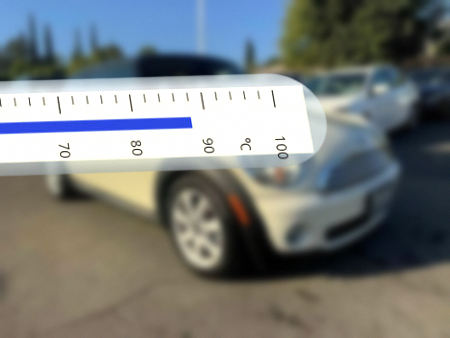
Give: 88; °C
